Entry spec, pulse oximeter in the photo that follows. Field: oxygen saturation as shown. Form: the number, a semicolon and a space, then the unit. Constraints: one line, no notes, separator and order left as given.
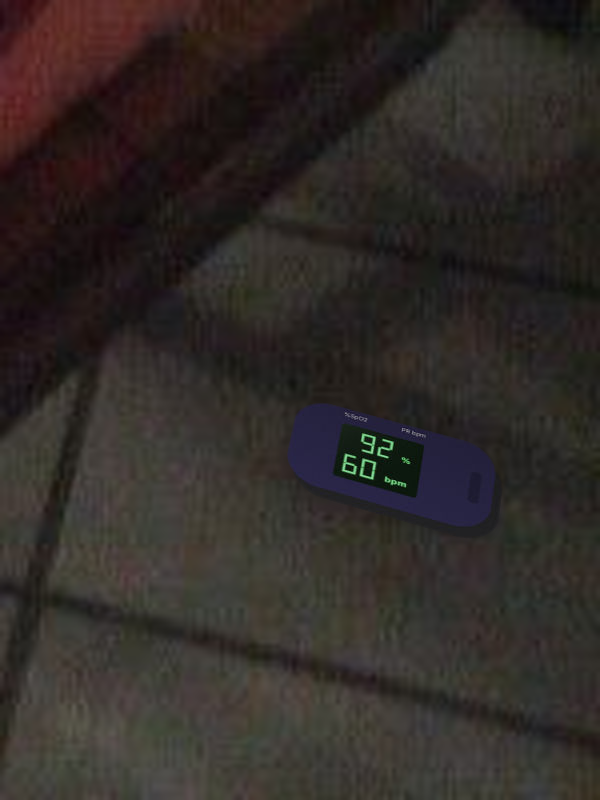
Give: 92; %
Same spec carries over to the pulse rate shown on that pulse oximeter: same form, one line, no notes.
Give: 60; bpm
